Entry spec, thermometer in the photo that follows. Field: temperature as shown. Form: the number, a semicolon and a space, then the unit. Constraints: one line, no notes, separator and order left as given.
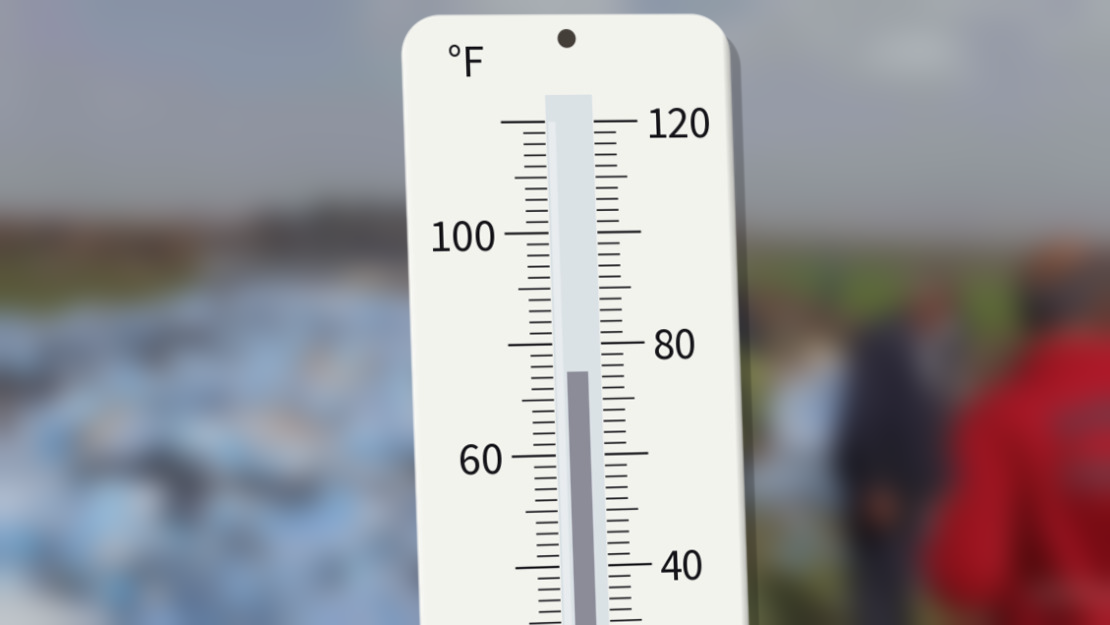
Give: 75; °F
